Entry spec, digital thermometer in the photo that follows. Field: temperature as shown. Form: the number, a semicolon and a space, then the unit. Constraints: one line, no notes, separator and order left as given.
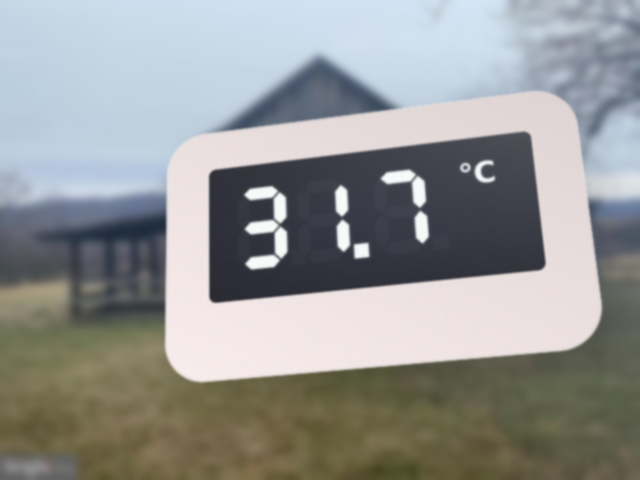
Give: 31.7; °C
